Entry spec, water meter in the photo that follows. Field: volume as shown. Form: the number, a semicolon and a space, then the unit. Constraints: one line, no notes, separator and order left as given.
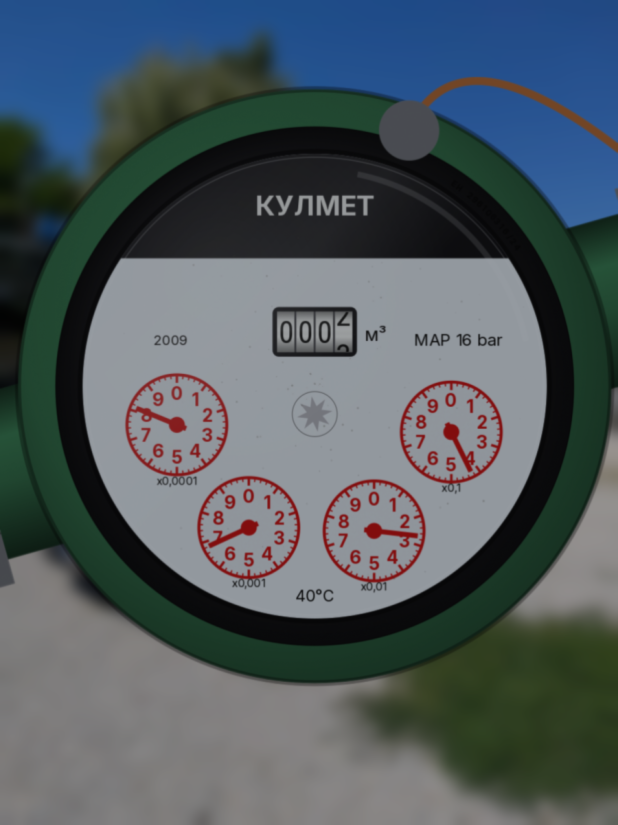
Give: 2.4268; m³
